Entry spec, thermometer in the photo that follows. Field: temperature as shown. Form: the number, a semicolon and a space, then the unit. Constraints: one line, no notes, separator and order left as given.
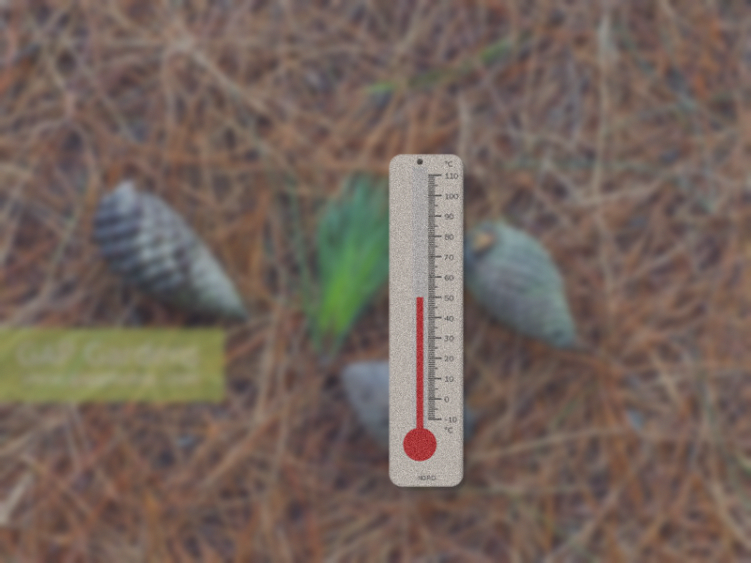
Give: 50; °C
